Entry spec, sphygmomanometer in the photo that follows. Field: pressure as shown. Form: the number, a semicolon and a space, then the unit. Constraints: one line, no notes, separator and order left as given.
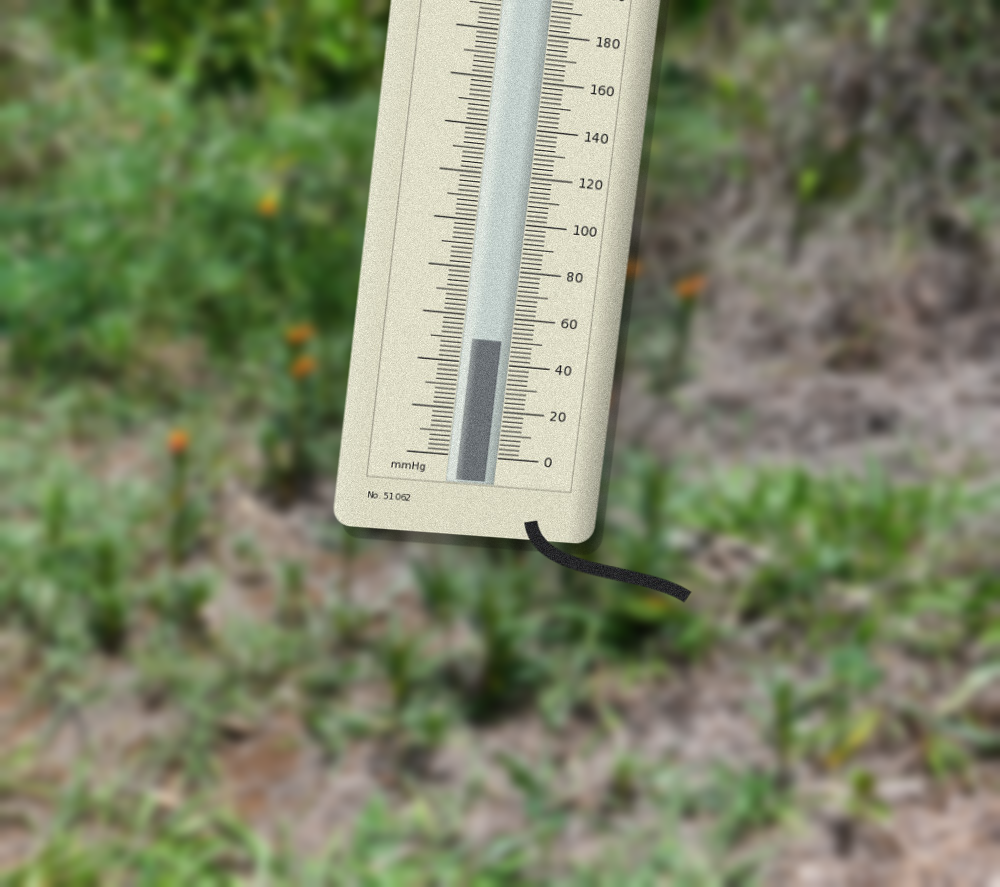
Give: 50; mmHg
